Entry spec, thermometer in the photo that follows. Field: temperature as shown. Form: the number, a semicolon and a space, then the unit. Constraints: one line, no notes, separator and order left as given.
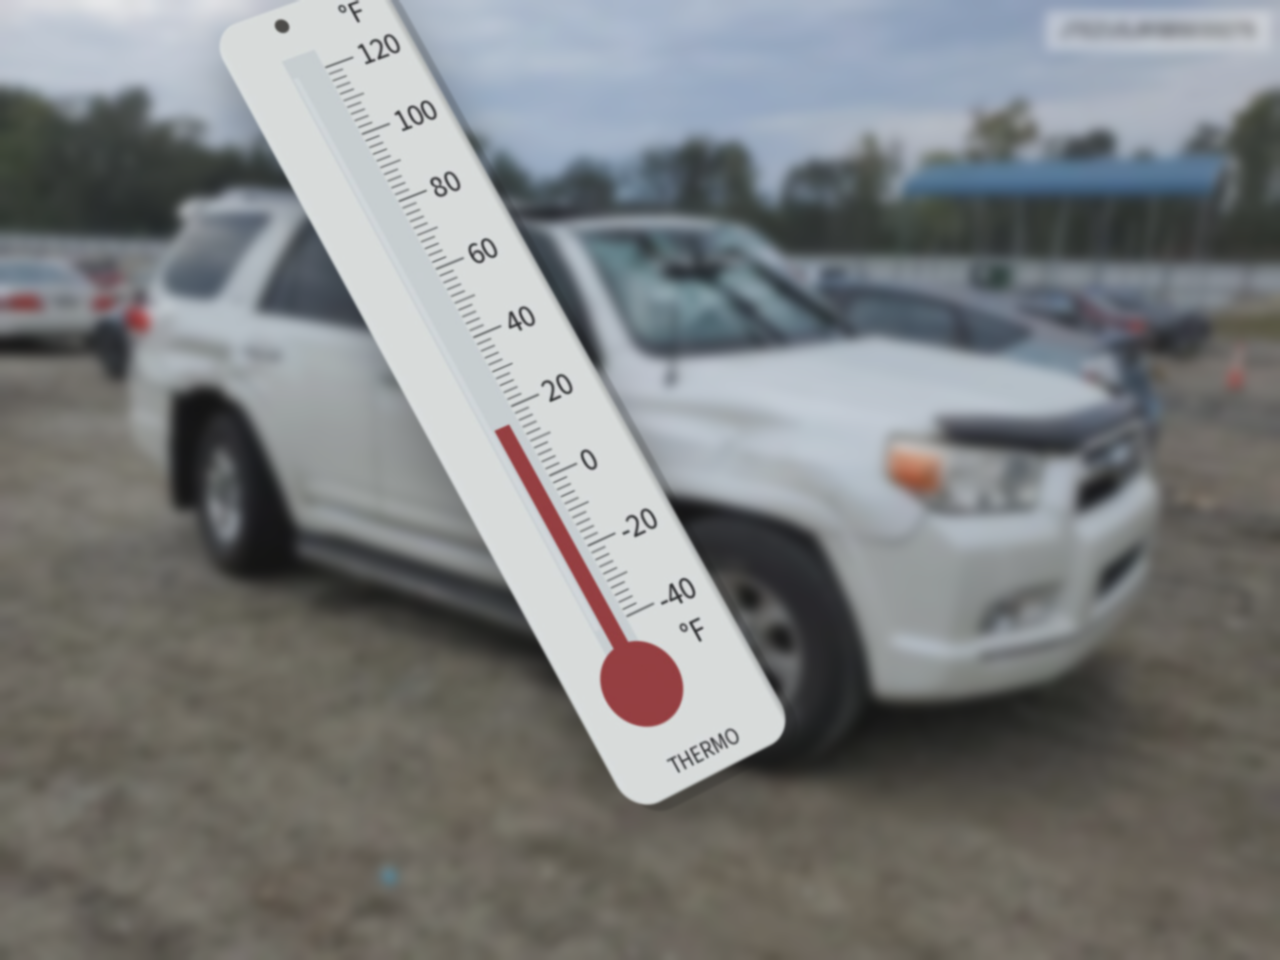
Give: 16; °F
